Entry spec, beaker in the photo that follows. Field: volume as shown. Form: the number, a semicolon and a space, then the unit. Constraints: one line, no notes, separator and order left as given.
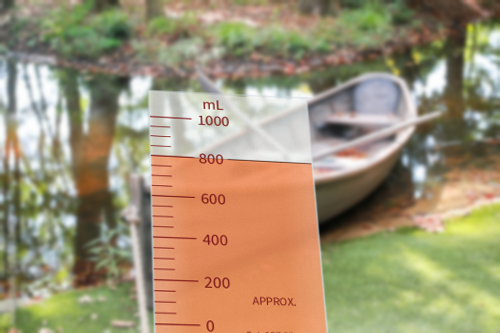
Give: 800; mL
